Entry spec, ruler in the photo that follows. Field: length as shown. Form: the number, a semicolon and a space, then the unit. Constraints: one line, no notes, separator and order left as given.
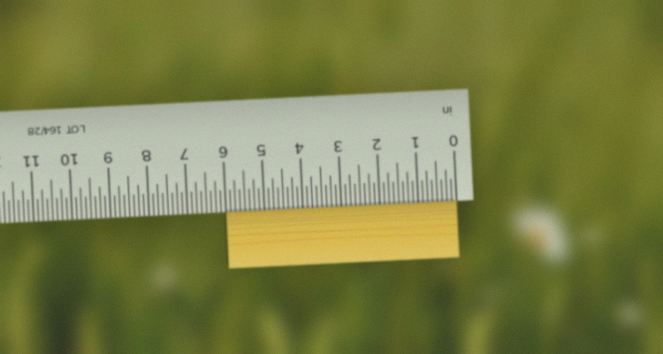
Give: 6; in
